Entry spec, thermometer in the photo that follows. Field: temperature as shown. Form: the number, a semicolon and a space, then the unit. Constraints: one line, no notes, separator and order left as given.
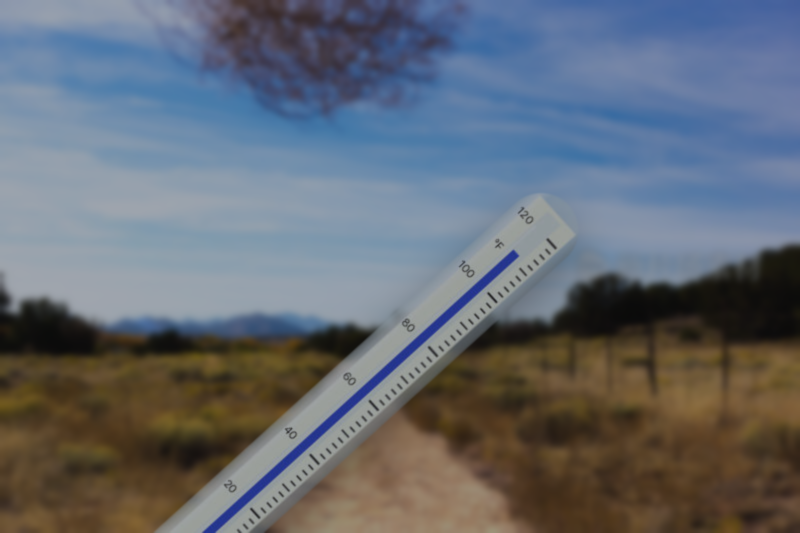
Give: 112; °F
